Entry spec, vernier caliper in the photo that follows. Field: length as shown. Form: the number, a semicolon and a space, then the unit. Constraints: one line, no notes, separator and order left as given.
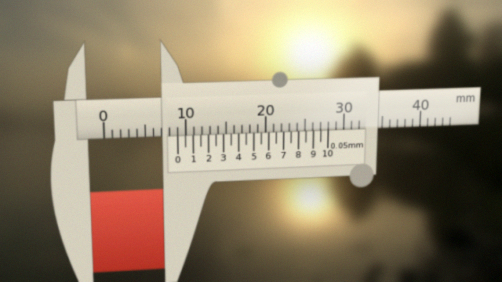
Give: 9.0; mm
